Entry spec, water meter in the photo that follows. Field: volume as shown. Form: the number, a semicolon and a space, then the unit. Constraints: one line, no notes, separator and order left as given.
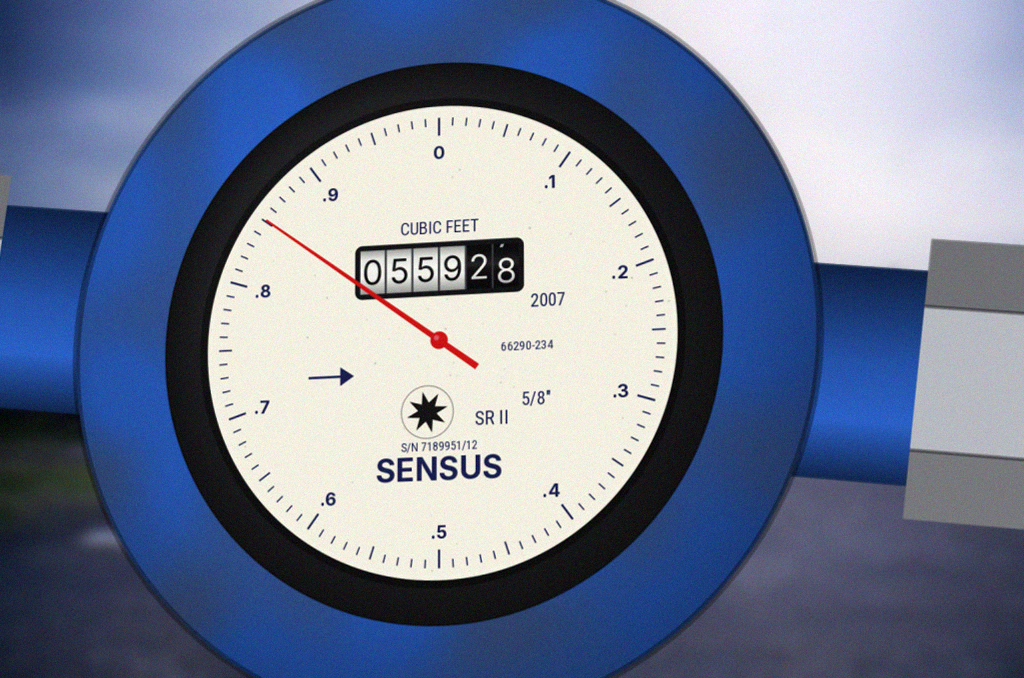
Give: 55927.85; ft³
